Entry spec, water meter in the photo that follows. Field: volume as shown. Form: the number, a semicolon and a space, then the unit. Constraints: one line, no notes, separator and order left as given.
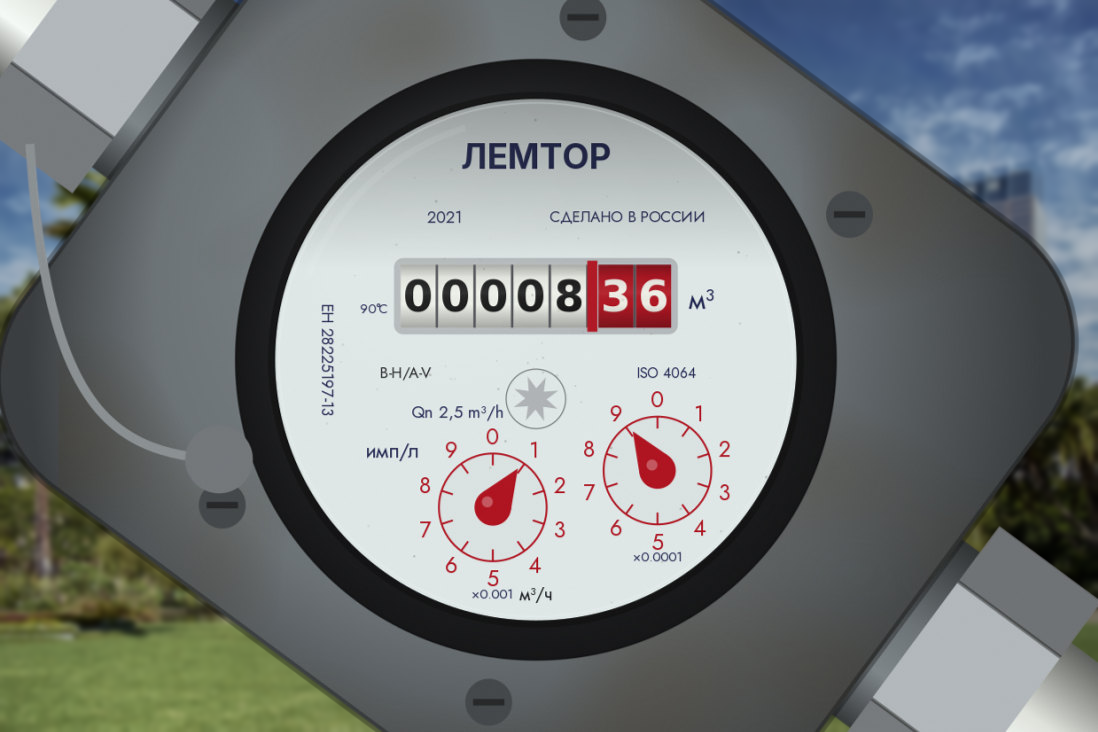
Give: 8.3609; m³
